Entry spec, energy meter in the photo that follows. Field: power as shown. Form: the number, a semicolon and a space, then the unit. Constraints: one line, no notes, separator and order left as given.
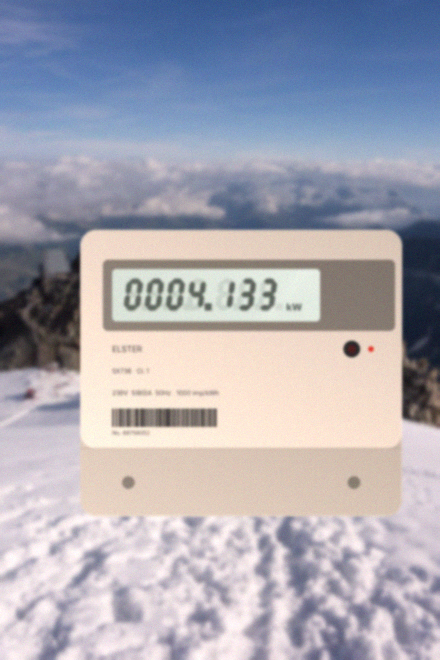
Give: 4.133; kW
